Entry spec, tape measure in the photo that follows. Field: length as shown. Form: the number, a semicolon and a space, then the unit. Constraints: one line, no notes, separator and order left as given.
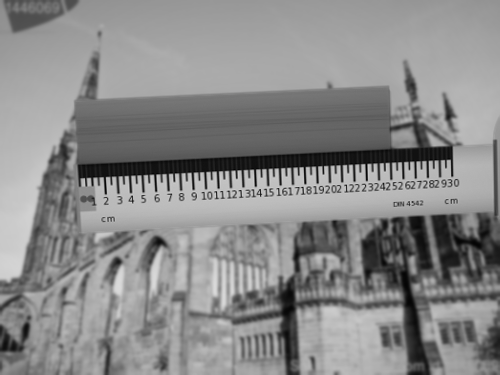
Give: 25; cm
